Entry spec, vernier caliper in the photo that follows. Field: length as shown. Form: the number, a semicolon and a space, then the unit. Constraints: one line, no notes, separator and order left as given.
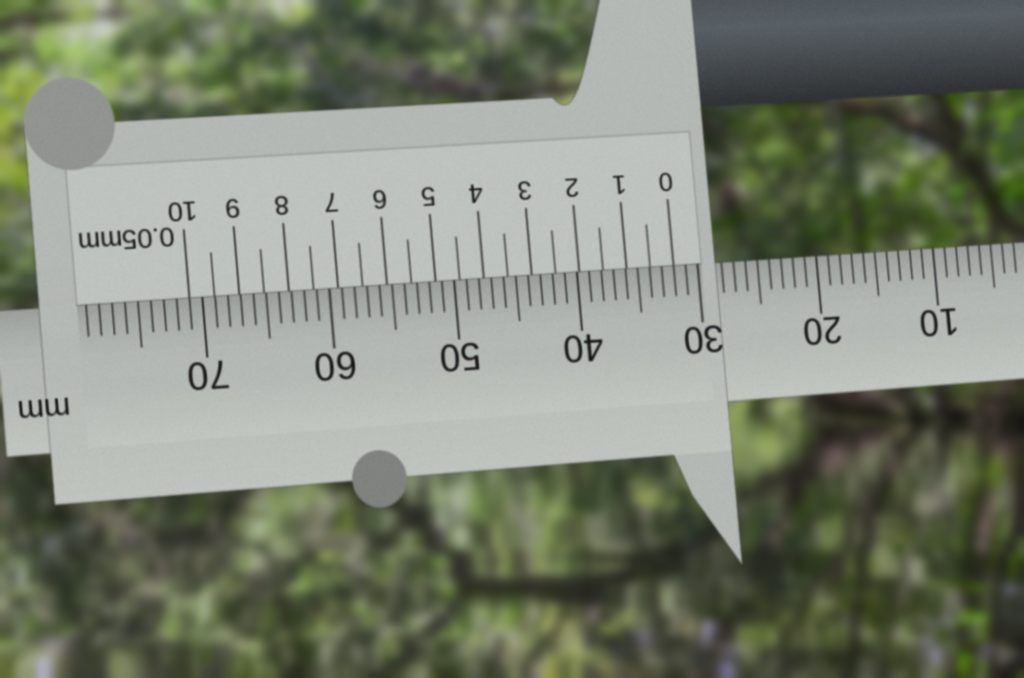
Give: 32.0; mm
